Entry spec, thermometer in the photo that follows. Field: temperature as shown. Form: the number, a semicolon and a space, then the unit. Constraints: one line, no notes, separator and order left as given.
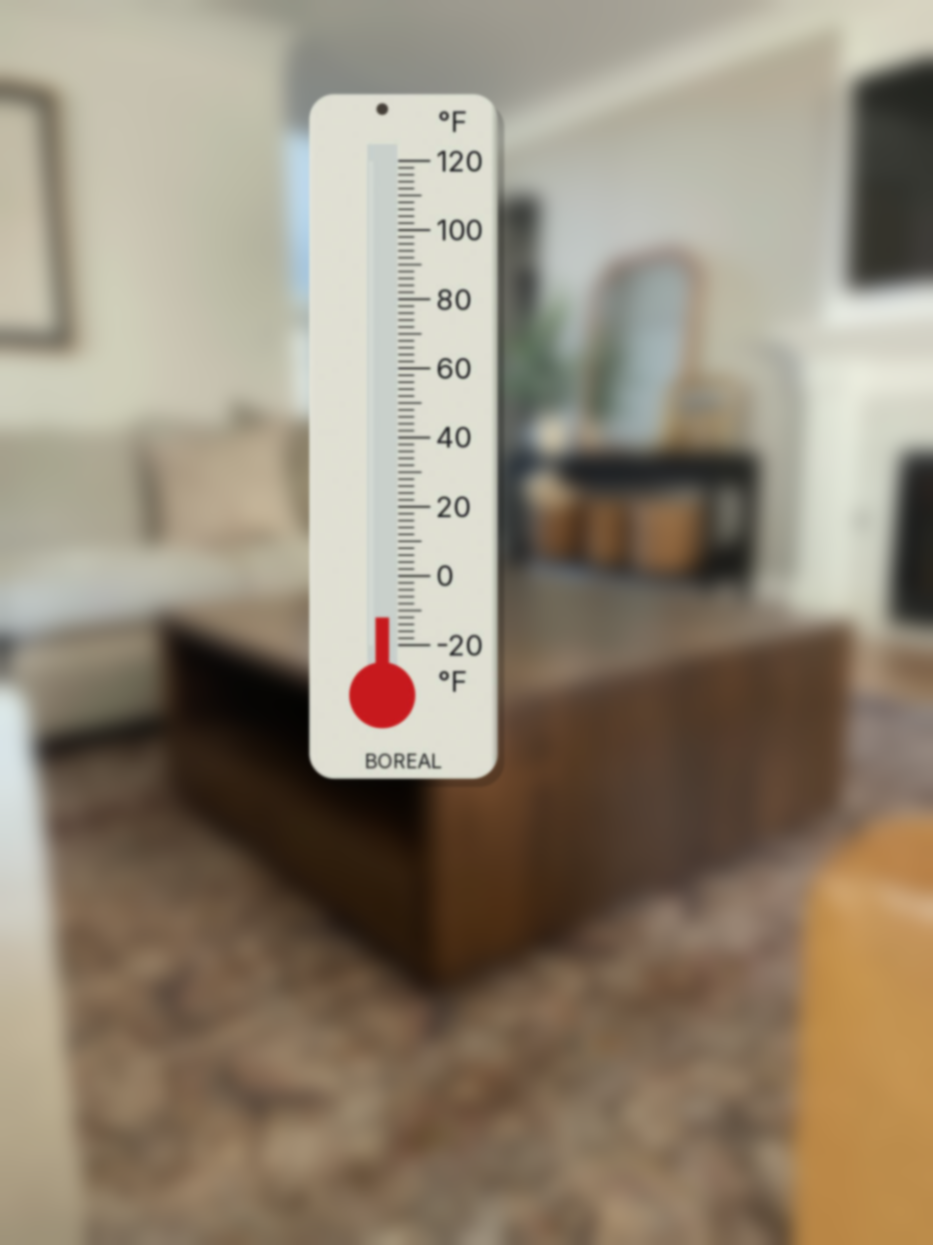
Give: -12; °F
